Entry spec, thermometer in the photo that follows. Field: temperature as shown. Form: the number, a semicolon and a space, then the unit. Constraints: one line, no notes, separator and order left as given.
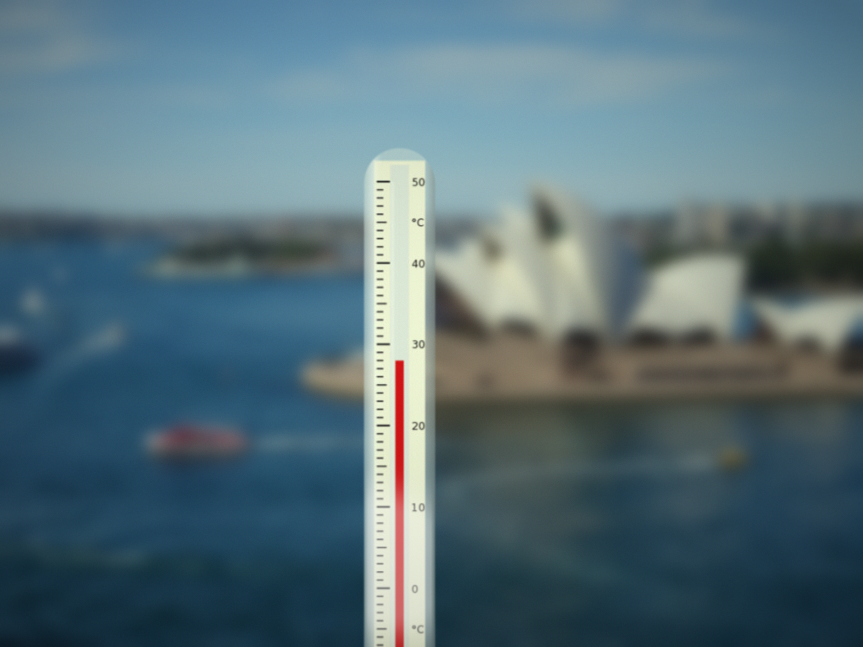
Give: 28; °C
